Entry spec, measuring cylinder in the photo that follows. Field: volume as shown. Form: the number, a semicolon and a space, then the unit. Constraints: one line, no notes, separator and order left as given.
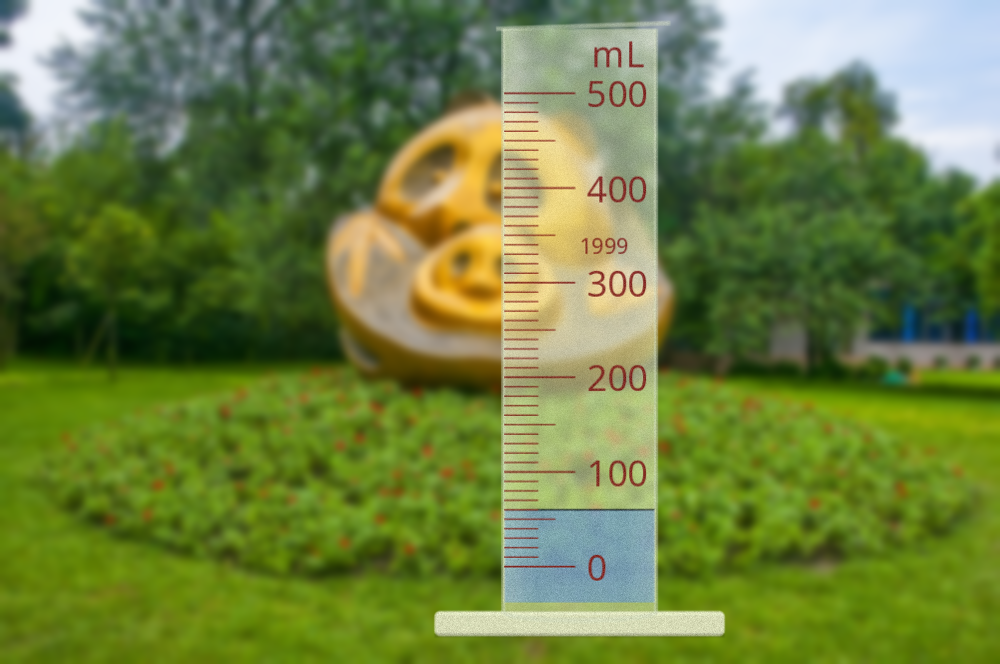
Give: 60; mL
